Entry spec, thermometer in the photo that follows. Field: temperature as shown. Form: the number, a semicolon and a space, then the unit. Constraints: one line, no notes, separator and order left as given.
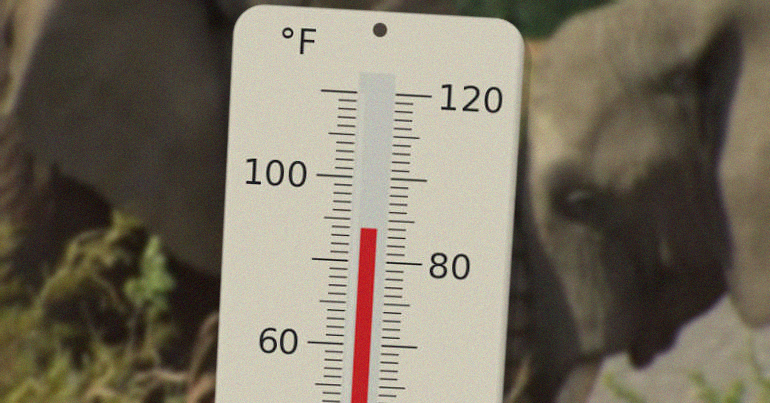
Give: 88; °F
